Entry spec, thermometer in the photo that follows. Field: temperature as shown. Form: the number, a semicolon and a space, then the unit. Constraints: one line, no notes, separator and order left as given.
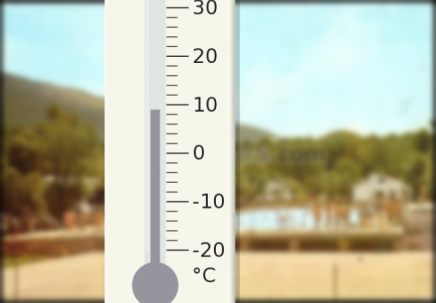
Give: 9; °C
